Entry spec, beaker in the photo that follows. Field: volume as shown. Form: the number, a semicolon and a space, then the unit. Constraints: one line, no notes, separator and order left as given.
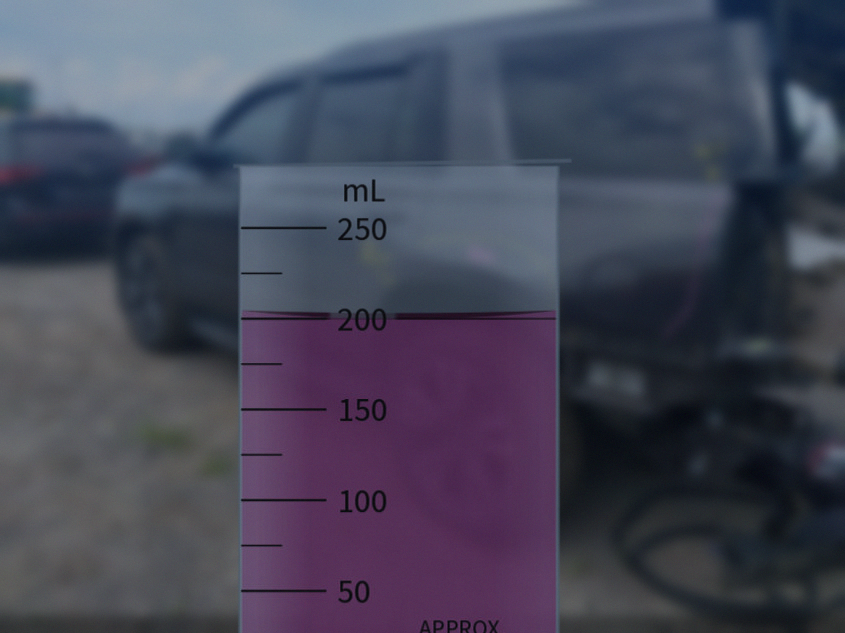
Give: 200; mL
